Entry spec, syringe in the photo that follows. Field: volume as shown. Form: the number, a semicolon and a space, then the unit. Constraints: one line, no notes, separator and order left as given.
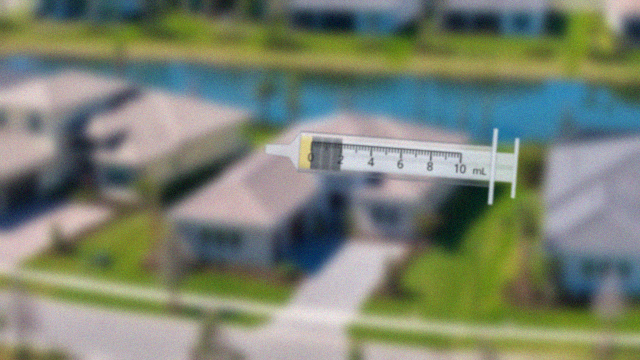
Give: 0; mL
